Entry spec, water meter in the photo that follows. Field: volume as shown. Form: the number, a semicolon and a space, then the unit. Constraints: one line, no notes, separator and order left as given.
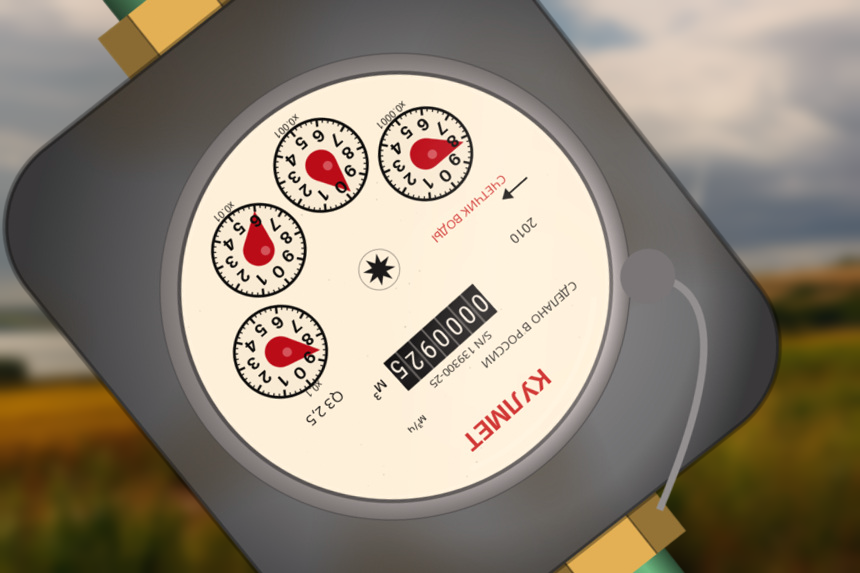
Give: 924.8598; m³
